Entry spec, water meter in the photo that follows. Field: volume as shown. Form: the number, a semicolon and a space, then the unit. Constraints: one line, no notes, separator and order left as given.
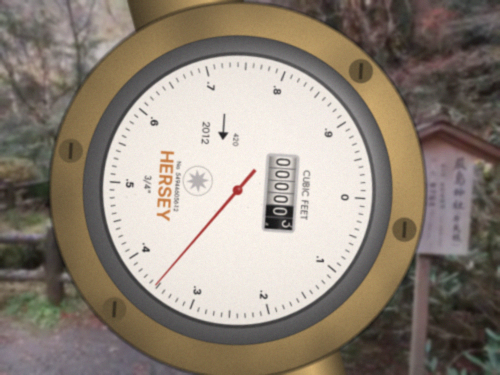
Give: 3.35; ft³
